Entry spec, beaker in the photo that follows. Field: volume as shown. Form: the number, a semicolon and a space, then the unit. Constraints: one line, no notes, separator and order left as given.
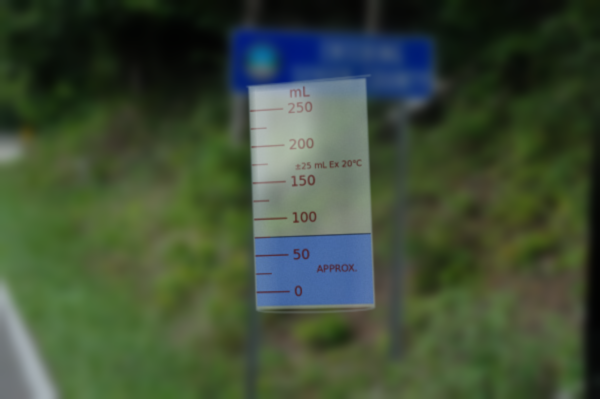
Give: 75; mL
